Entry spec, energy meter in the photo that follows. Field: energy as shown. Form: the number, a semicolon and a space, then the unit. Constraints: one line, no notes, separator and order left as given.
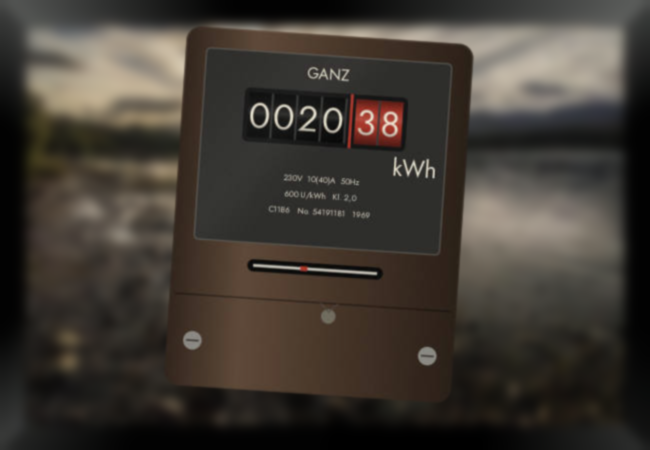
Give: 20.38; kWh
